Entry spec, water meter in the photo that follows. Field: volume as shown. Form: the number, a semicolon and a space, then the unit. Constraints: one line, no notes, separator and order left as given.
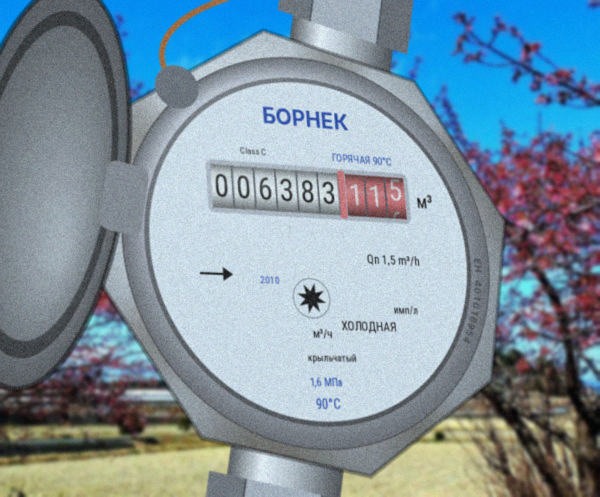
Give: 6383.115; m³
